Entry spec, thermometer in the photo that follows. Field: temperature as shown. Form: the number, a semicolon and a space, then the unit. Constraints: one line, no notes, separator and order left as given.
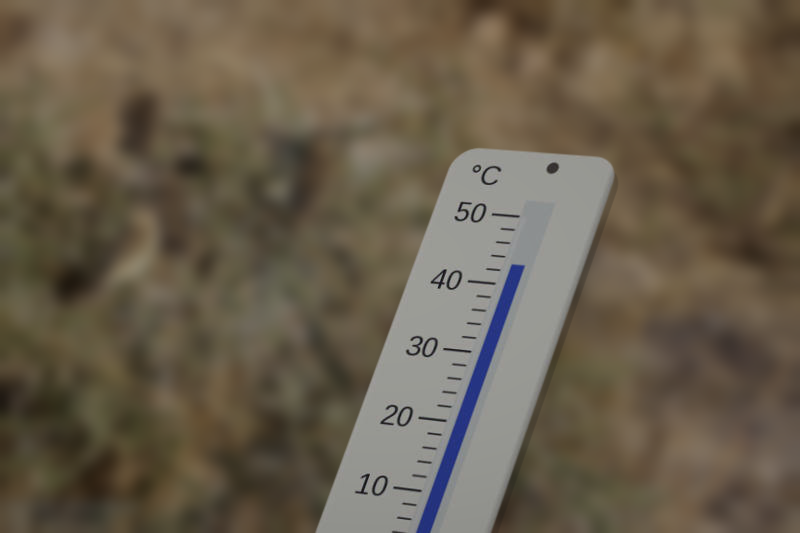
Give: 43; °C
